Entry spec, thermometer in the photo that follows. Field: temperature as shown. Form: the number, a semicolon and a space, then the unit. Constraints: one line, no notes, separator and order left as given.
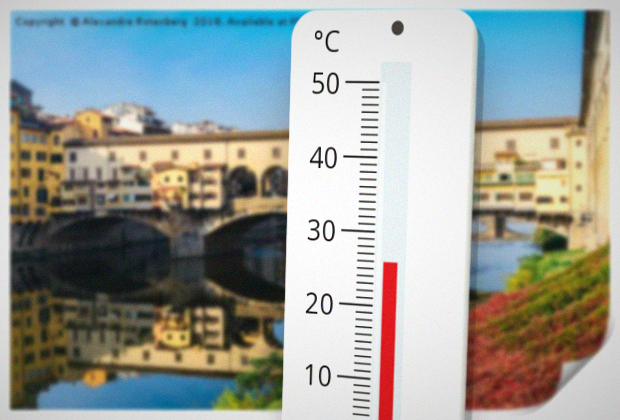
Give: 26; °C
